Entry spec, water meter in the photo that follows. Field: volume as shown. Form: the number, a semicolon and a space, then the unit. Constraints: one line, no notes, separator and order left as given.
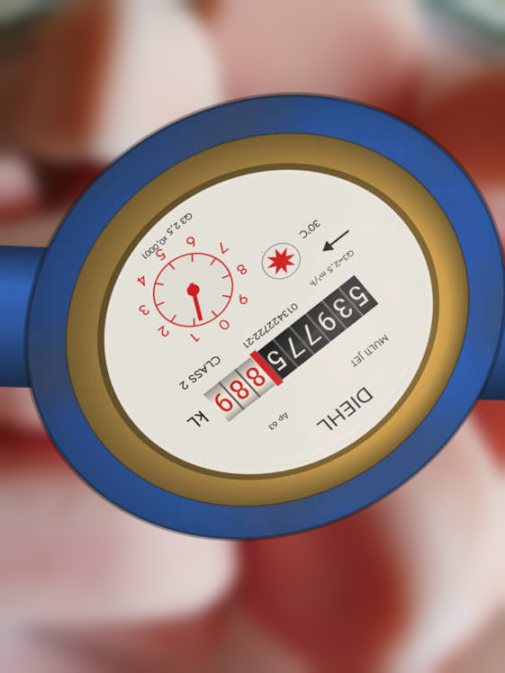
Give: 539775.8890; kL
